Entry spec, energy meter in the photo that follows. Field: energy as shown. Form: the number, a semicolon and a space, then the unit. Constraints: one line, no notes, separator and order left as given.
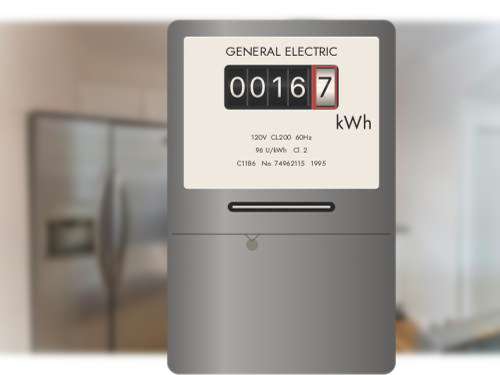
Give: 16.7; kWh
